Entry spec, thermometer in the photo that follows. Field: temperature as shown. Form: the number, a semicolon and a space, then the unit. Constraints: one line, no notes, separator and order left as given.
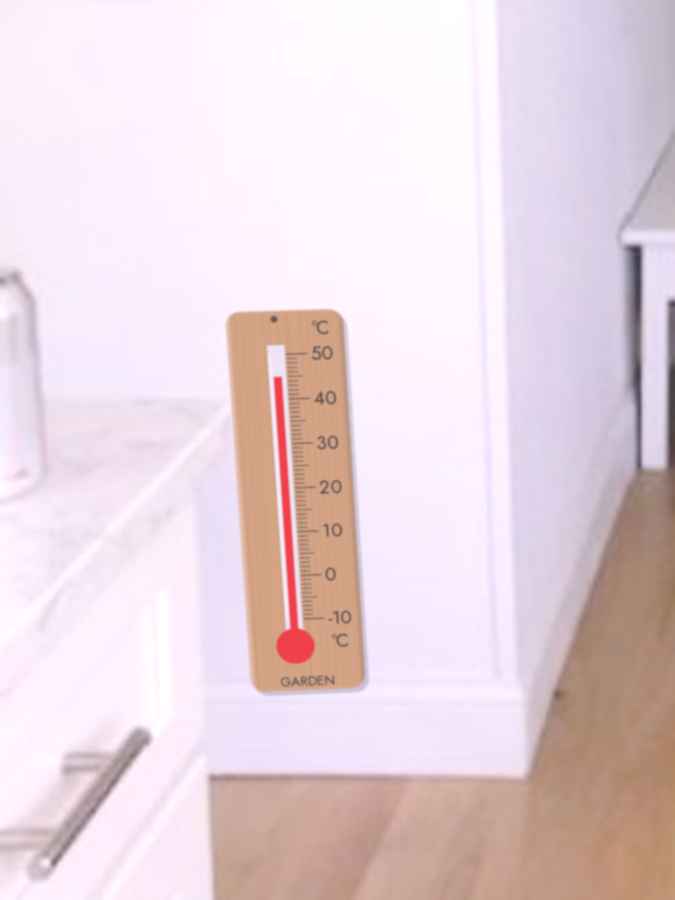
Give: 45; °C
